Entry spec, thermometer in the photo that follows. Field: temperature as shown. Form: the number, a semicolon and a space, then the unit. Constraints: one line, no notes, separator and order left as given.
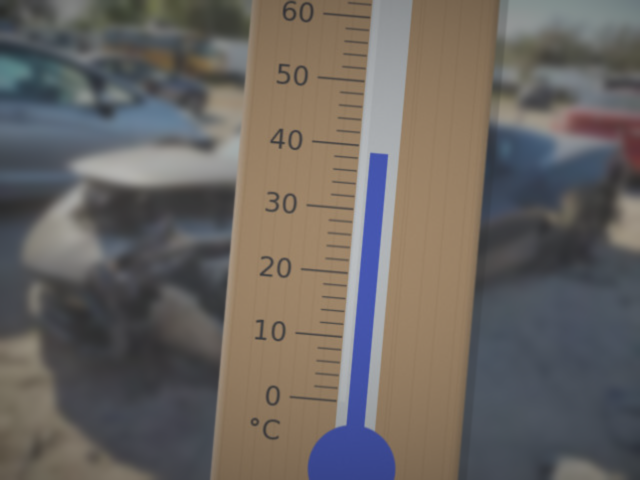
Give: 39; °C
